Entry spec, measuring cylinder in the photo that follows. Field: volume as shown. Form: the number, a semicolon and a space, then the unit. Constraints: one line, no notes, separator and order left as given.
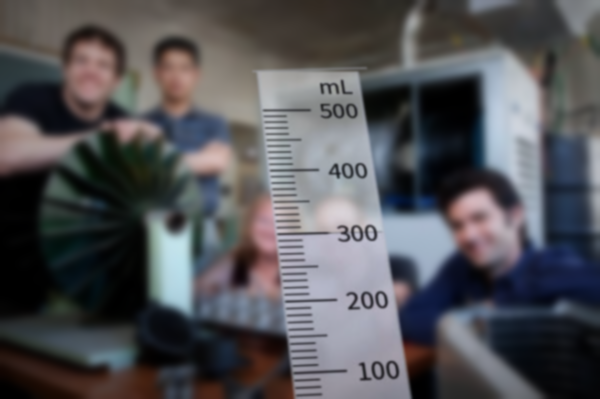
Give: 300; mL
